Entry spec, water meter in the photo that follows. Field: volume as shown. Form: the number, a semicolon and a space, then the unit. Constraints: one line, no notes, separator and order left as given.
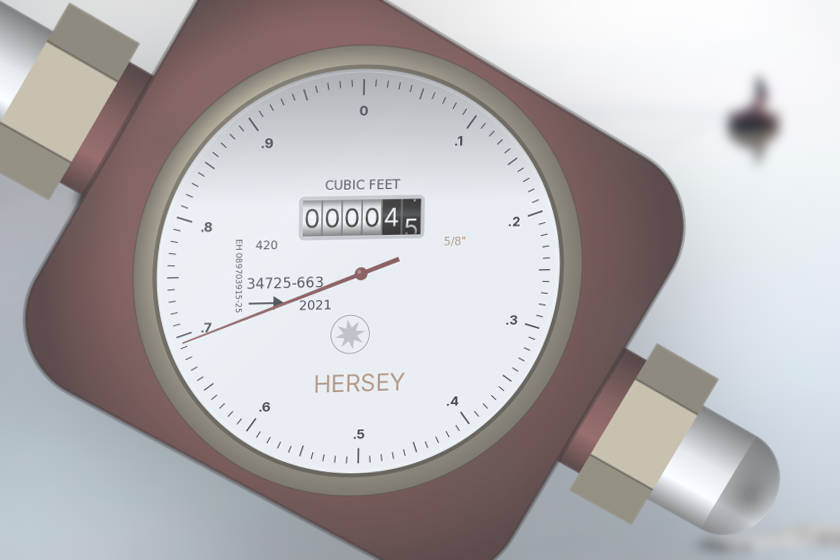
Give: 44.69; ft³
